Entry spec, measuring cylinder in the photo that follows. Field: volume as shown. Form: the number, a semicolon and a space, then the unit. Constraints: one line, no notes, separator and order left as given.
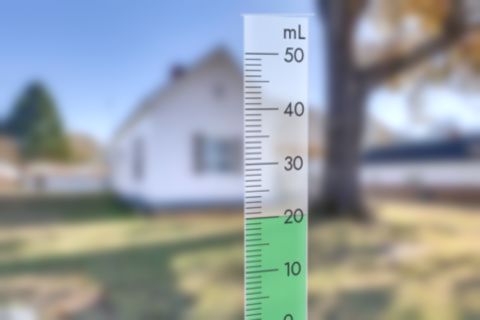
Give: 20; mL
